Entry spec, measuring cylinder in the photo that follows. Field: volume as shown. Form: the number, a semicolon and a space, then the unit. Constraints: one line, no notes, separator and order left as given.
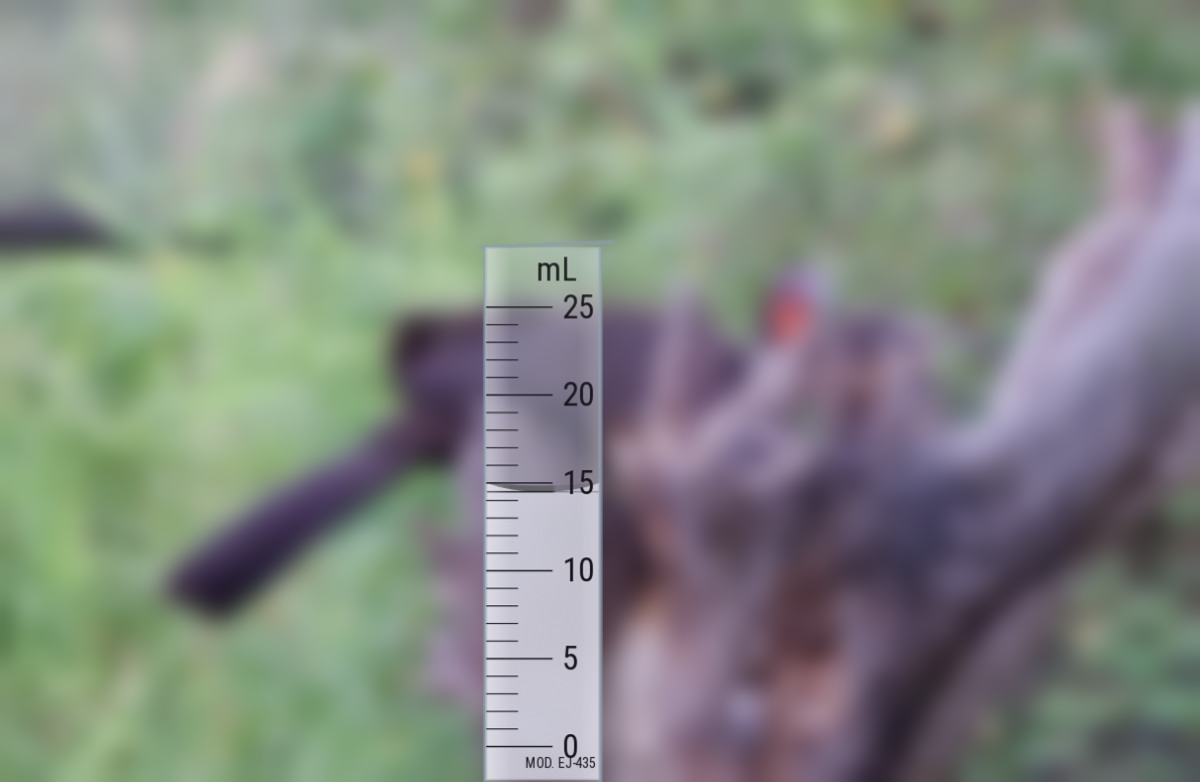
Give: 14.5; mL
